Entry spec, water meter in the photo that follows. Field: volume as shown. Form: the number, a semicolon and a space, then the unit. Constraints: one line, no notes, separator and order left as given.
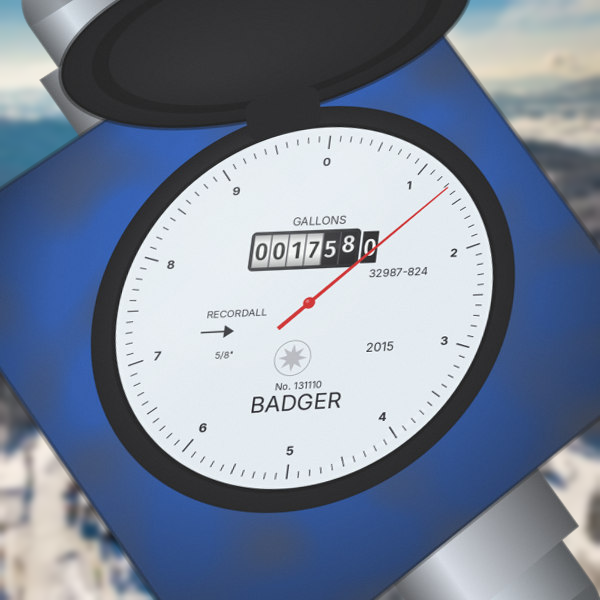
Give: 17581.3; gal
